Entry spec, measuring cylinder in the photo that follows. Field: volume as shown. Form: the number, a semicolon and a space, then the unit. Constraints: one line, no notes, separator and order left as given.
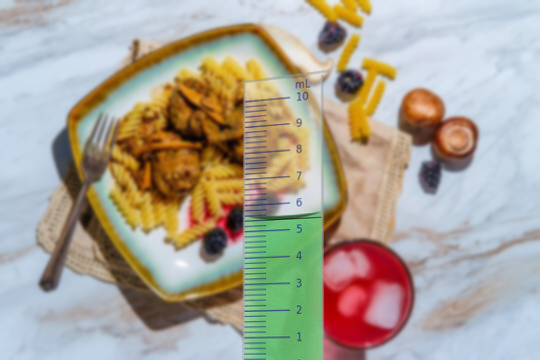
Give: 5.4; mL
